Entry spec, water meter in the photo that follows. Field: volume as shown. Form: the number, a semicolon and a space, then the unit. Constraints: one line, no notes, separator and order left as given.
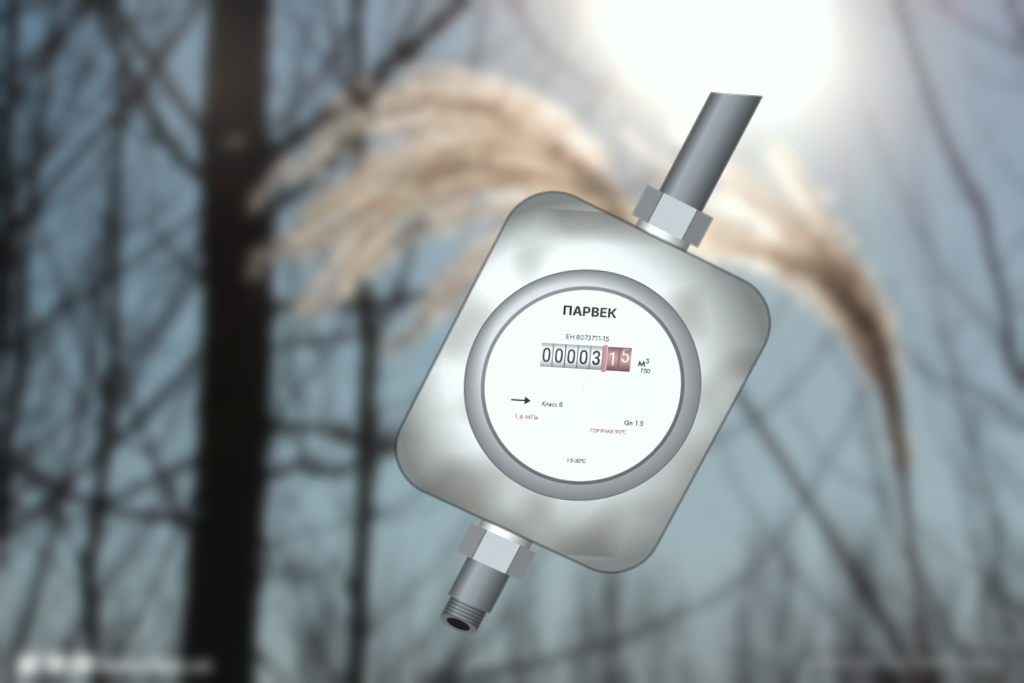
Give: 3.15; m³
